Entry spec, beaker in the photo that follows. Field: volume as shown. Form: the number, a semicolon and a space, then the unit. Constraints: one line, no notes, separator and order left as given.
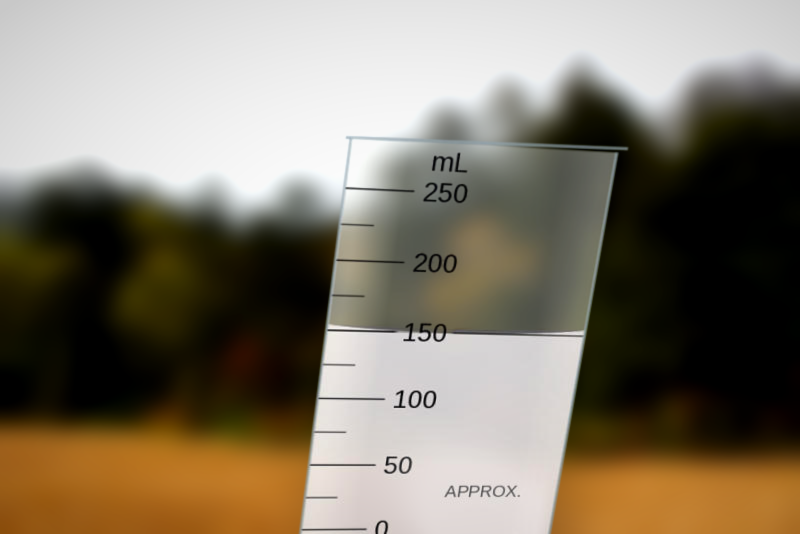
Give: 150; mL
